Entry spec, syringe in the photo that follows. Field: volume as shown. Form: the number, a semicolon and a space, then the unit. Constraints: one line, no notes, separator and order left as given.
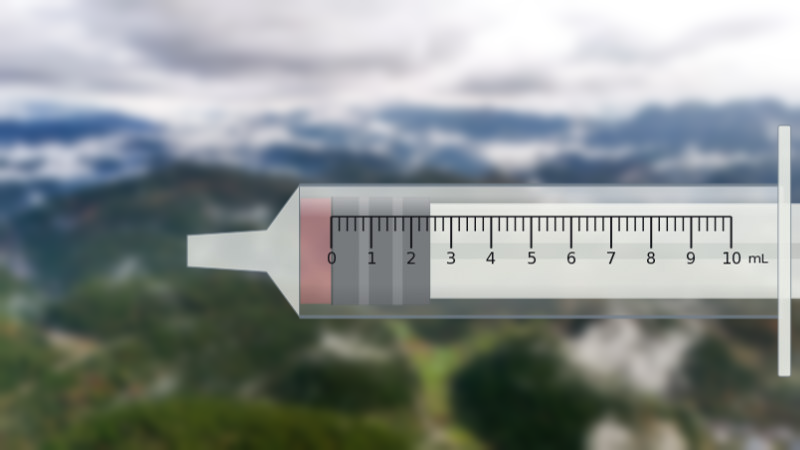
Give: 0; mL
